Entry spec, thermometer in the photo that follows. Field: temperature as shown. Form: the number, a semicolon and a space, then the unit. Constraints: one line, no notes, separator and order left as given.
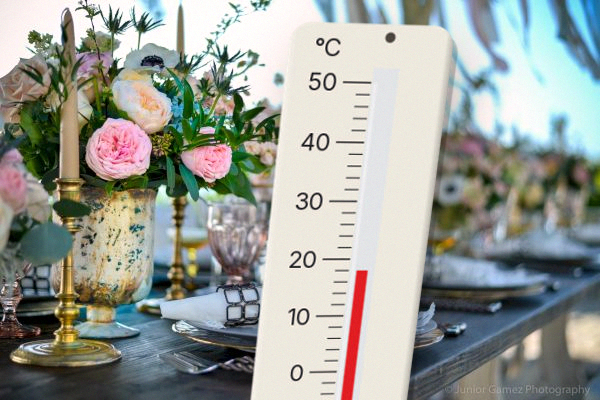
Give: 18; °C
